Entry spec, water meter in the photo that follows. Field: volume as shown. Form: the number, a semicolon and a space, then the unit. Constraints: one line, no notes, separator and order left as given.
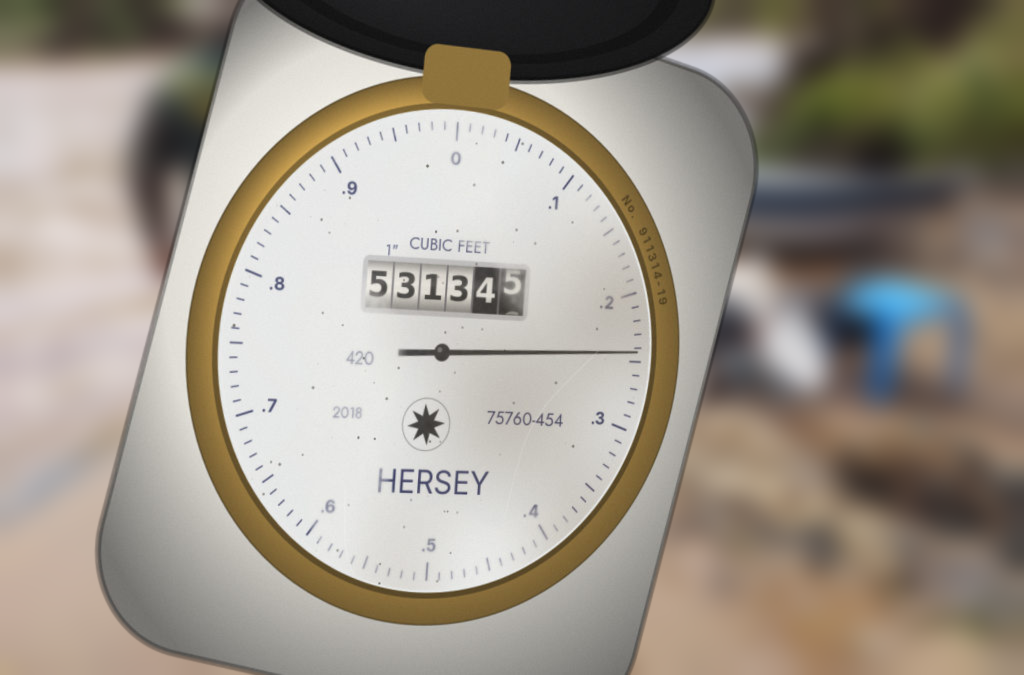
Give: 531345.24; ft³
